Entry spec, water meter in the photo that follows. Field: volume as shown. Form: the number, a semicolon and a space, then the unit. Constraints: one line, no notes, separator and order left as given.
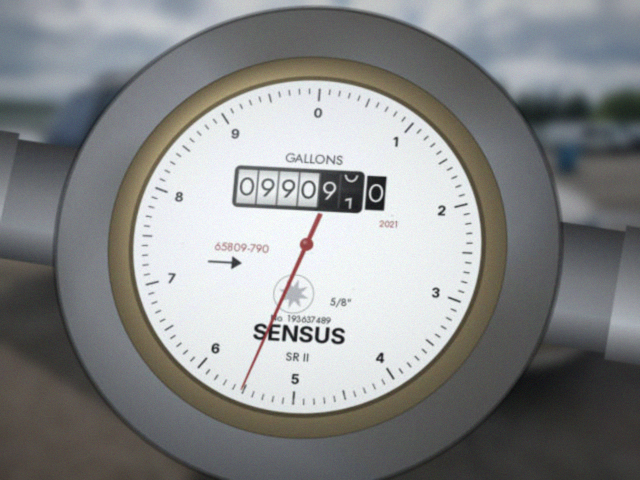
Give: 990905.5; gal
